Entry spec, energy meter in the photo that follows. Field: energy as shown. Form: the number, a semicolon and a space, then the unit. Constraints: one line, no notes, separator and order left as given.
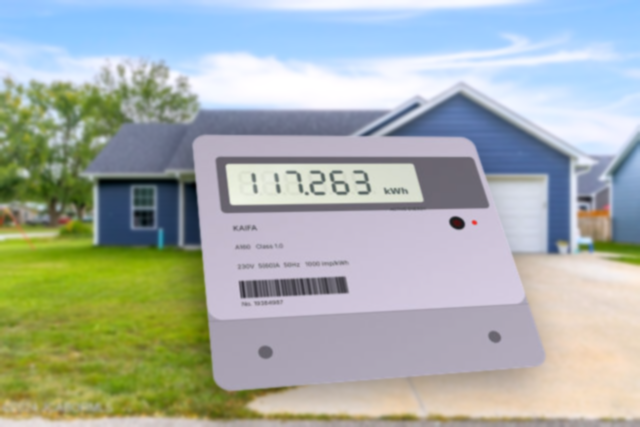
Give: 117.263; kWh
